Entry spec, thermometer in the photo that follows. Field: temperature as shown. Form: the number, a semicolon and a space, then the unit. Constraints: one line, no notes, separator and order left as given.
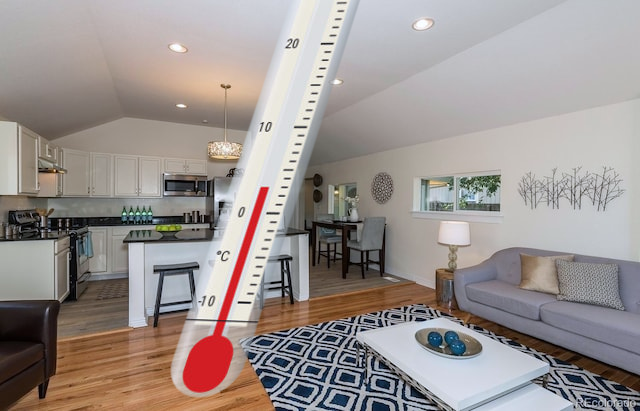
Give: 3; °C
